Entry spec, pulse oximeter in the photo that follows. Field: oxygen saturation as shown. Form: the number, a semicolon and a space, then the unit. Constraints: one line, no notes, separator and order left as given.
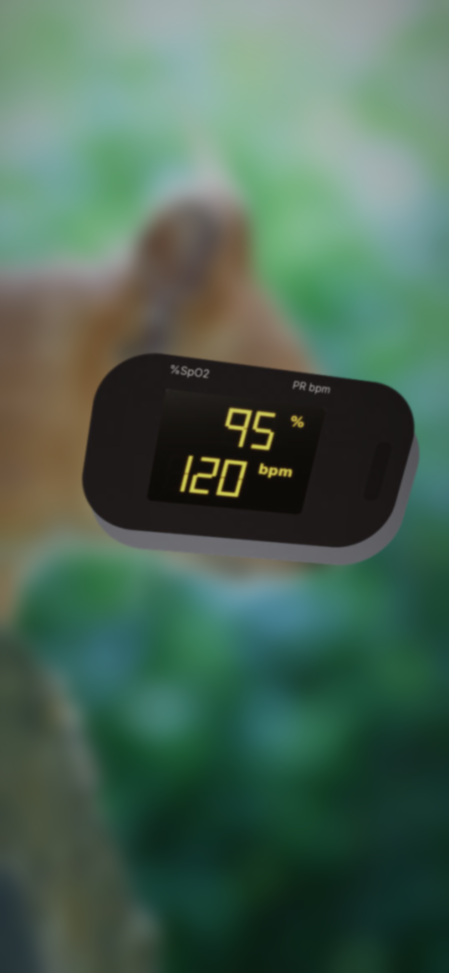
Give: 95; %
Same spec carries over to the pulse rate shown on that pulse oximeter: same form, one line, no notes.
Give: 120; bpm
